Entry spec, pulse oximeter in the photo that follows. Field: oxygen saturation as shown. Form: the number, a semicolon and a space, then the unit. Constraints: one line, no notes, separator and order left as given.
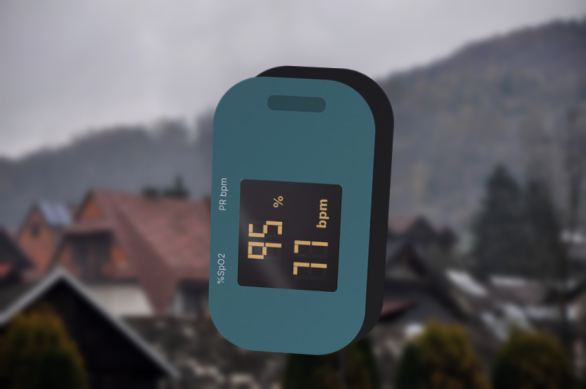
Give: 95; %
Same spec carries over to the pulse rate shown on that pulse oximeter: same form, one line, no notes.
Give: 77; bpm
